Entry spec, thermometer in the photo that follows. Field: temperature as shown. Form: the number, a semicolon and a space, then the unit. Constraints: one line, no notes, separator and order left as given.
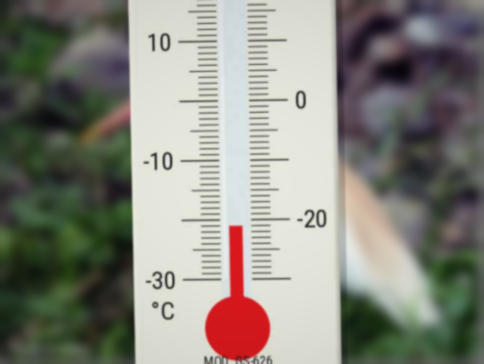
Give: -21; °C
